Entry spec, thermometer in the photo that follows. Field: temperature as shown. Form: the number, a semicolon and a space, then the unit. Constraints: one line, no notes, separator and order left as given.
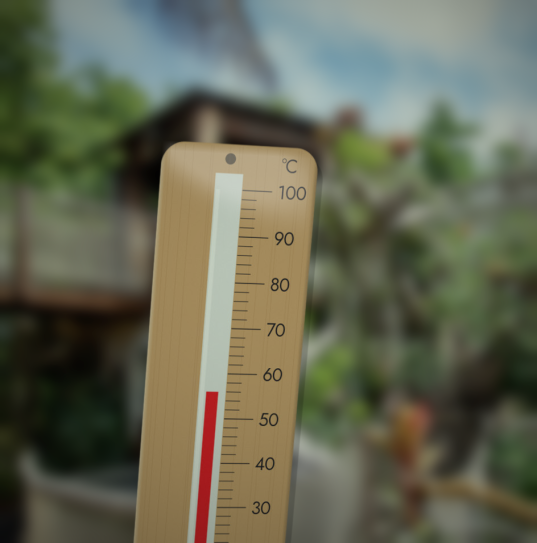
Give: 56; °C
